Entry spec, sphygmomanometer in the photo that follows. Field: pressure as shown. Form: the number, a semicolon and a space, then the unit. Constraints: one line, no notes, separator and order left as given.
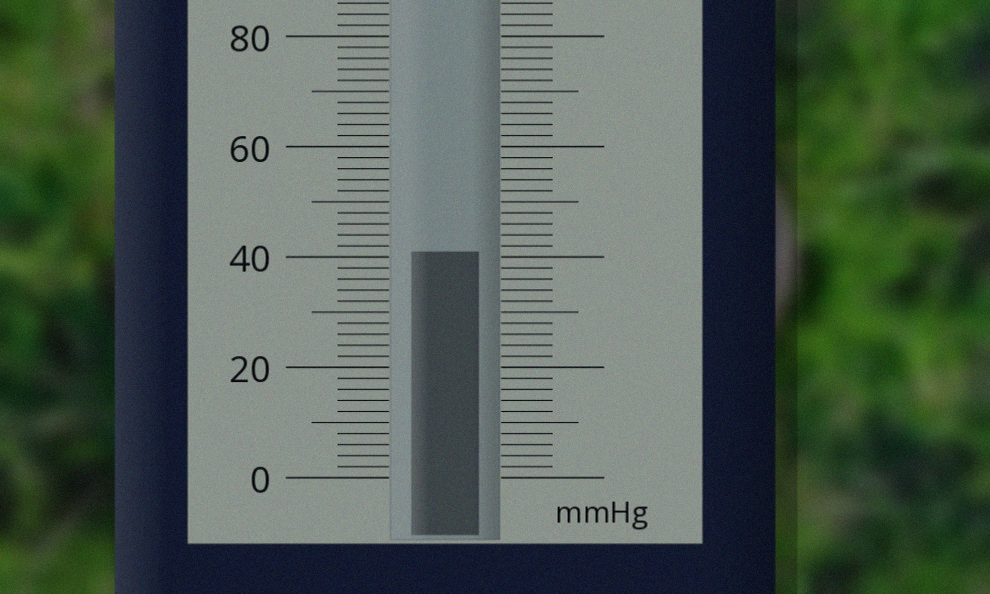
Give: 41; mmHg
